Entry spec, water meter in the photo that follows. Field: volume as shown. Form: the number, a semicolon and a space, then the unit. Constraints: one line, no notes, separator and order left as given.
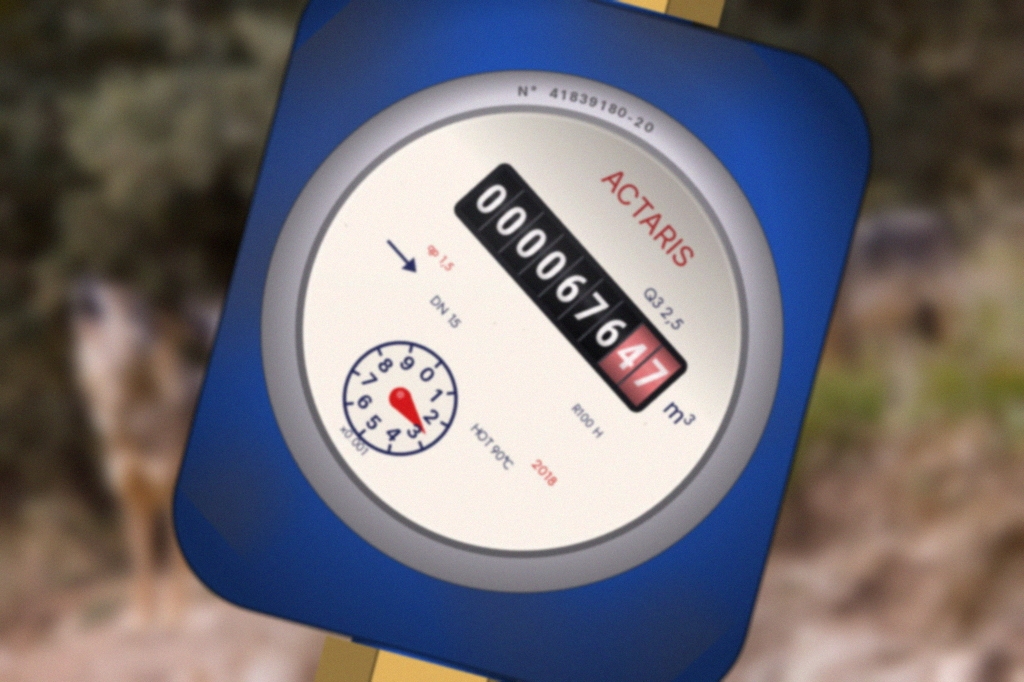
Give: 676.472; m³
